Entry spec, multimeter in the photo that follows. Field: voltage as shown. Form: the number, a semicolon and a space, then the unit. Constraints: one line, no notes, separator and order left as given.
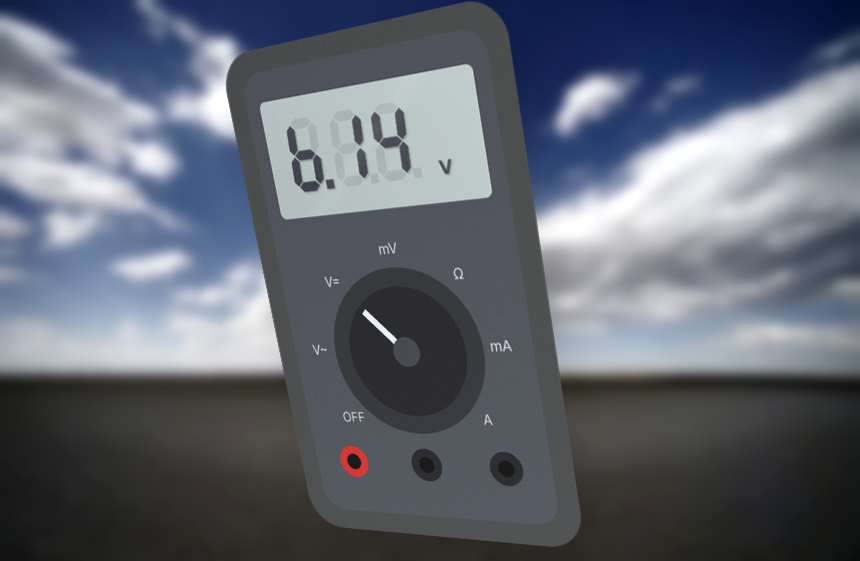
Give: 6.14; V
